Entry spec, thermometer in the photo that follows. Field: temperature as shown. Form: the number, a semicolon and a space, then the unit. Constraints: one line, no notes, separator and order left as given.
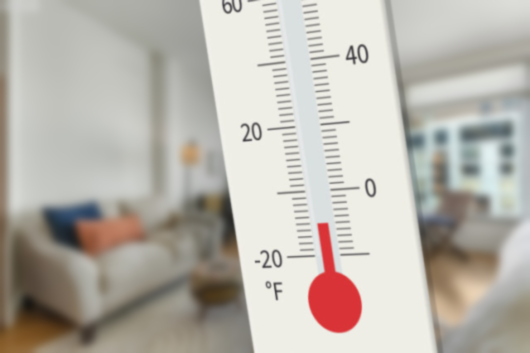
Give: -10; °F
